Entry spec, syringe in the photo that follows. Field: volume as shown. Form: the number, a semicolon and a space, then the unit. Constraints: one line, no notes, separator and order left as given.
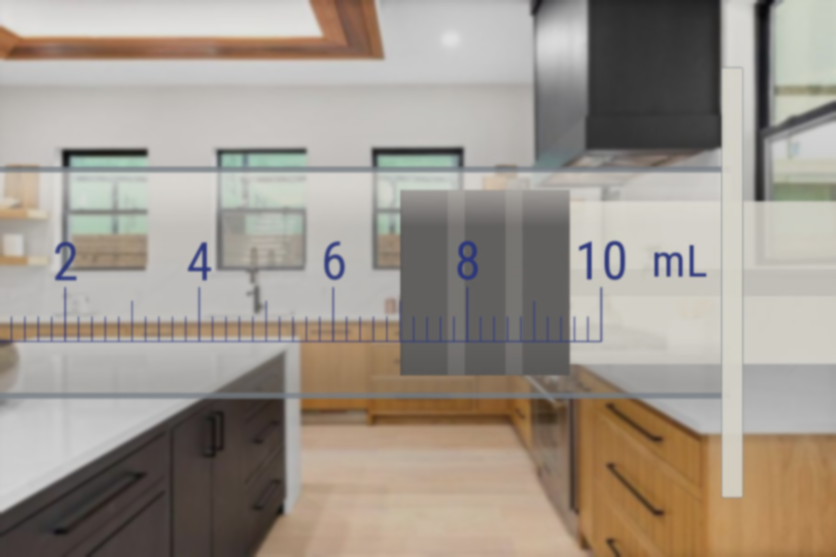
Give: 7; mL
